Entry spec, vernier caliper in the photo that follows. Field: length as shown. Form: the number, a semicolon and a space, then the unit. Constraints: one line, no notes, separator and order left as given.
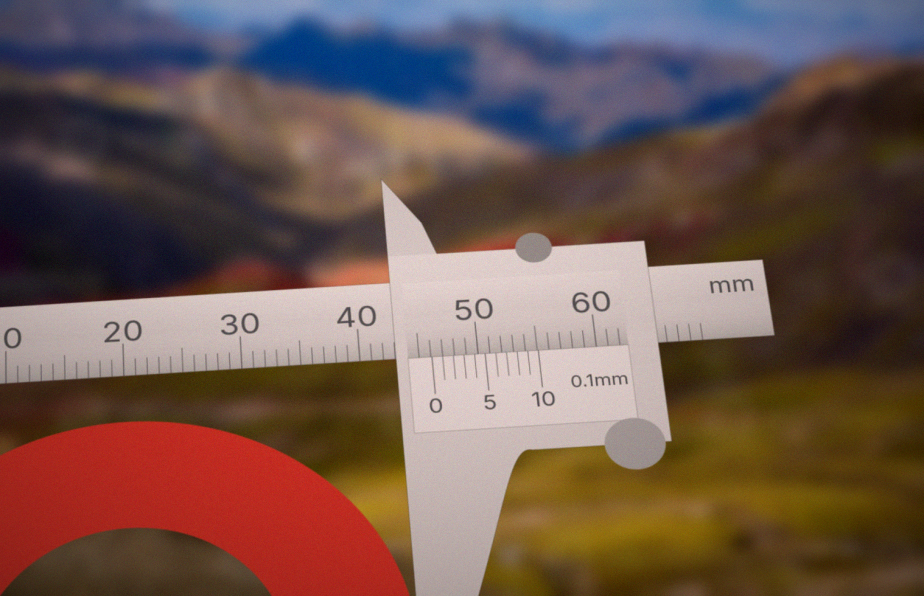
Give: 46.1; mm
